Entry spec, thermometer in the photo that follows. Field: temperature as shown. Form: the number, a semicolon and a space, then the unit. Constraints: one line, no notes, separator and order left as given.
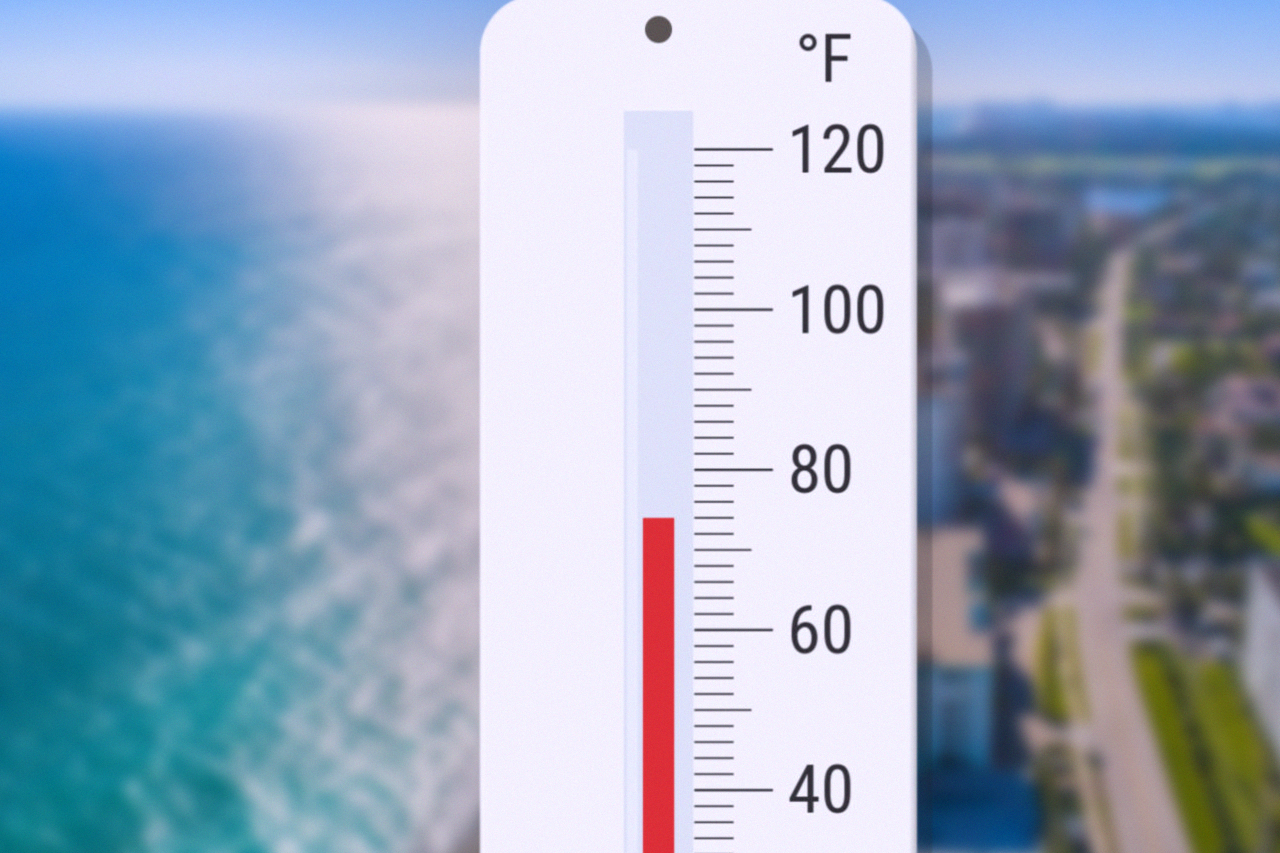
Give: 74; °F
